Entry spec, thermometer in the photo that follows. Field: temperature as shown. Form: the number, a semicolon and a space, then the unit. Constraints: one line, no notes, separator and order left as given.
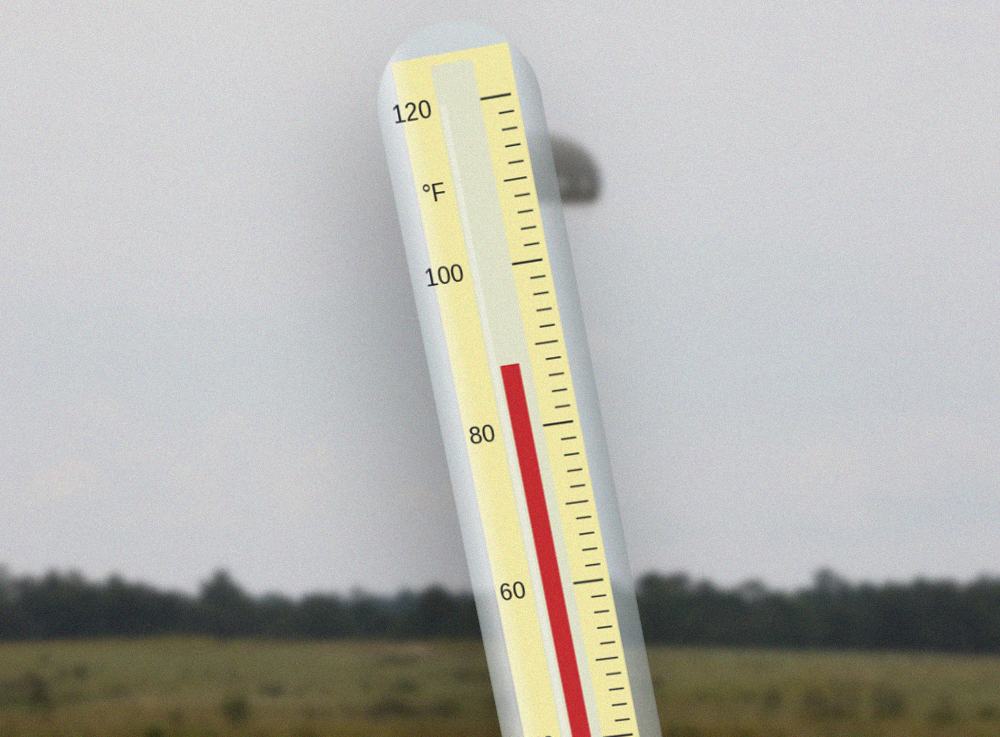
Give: 88; °F
